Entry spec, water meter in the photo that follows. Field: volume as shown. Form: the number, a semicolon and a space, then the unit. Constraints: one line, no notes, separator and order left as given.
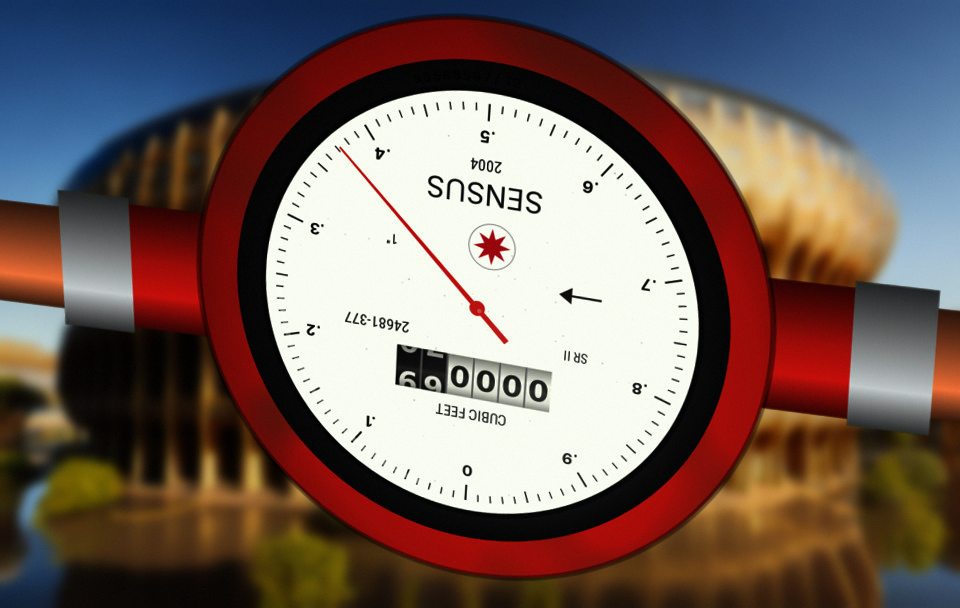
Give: 69.37; ft³
